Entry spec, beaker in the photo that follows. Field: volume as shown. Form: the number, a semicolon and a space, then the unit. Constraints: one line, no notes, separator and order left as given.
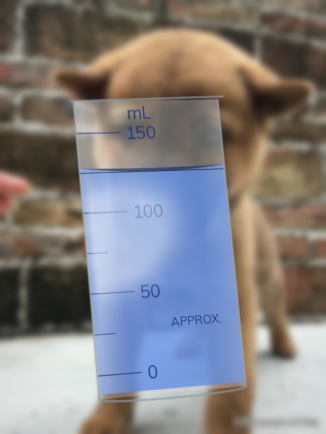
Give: 125; mL
